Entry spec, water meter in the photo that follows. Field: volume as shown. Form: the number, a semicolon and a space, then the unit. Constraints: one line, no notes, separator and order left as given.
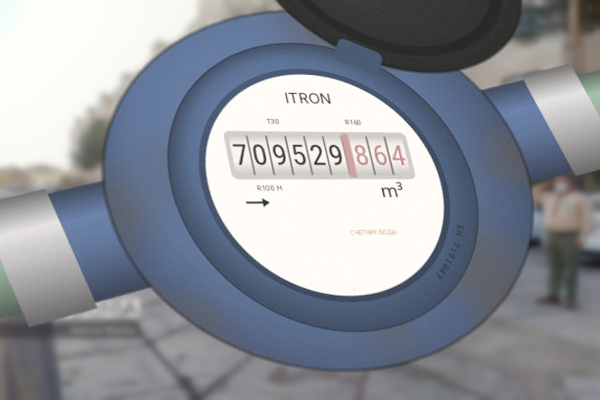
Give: 709529.864; m³
